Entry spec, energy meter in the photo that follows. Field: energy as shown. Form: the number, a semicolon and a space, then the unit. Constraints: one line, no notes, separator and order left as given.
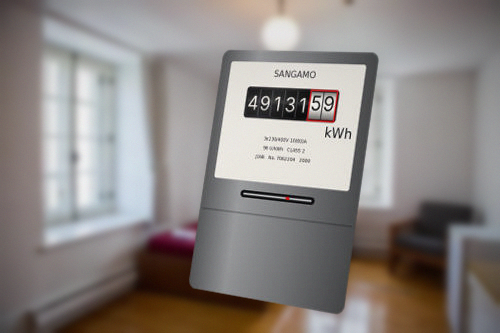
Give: 49131.59; kWh
